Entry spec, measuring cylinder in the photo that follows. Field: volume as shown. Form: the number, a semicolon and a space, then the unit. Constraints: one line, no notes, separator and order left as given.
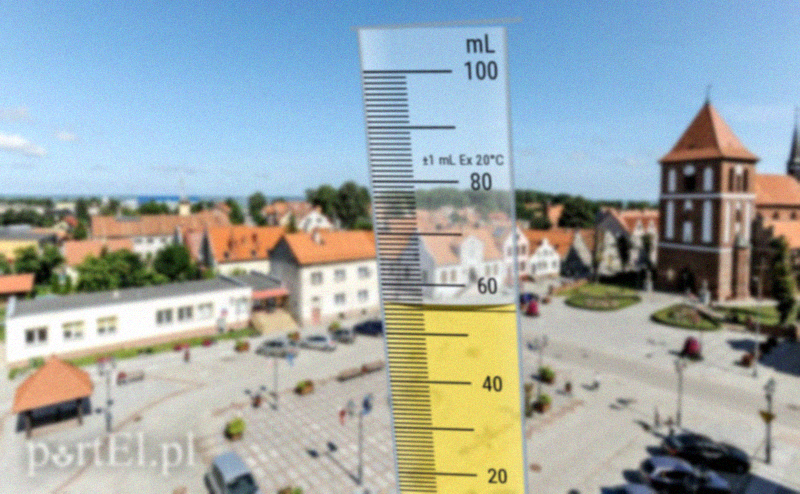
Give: 55; mL
